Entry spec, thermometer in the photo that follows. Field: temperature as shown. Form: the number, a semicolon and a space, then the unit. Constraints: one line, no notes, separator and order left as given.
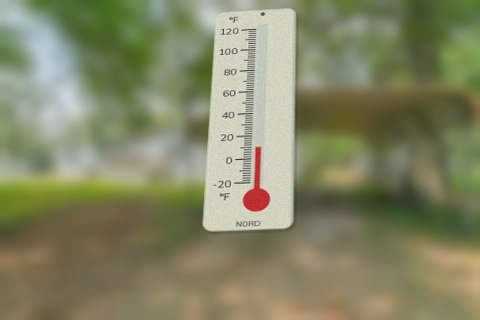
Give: 10; °F
